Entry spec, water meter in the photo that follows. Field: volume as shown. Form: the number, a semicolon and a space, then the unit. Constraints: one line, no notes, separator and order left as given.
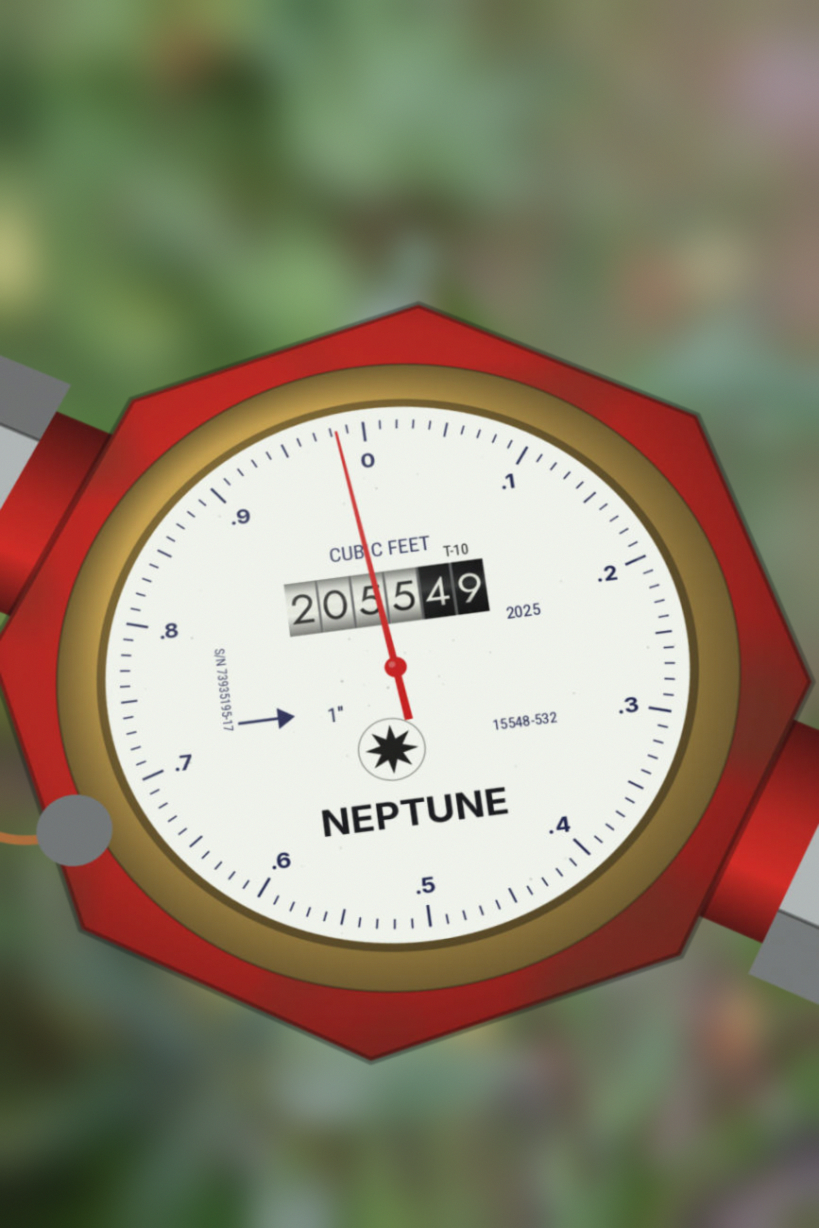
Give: 205548.98; ft³
